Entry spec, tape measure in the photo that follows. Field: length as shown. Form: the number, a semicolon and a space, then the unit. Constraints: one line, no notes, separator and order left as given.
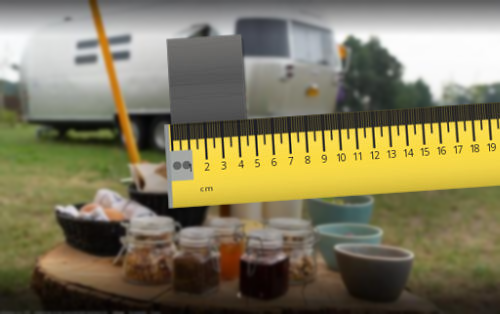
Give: 4.5; cm
